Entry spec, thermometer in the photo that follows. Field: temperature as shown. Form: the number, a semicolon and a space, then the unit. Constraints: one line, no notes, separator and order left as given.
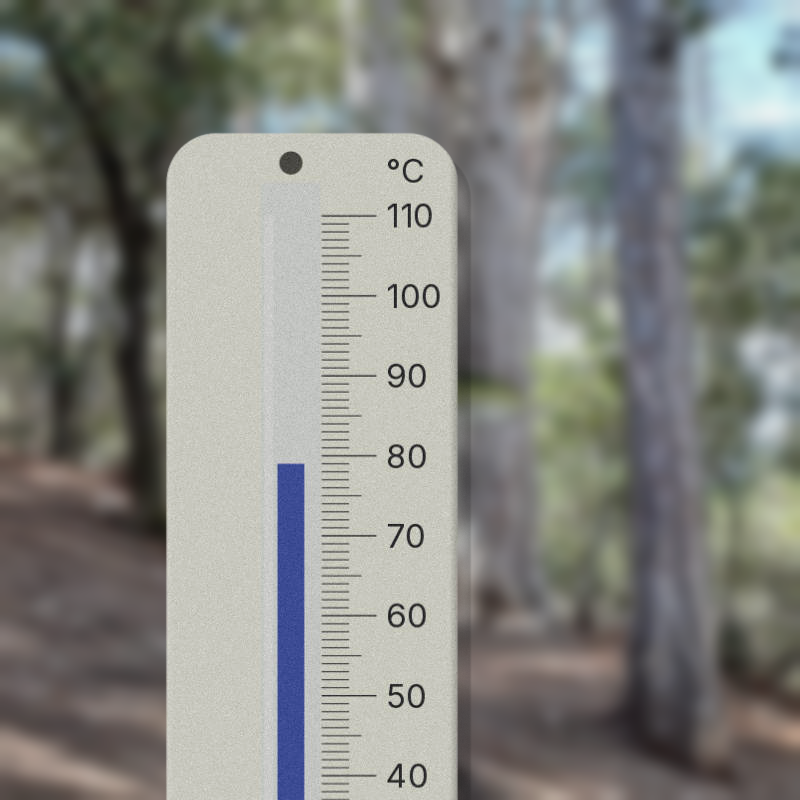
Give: 79; °C
